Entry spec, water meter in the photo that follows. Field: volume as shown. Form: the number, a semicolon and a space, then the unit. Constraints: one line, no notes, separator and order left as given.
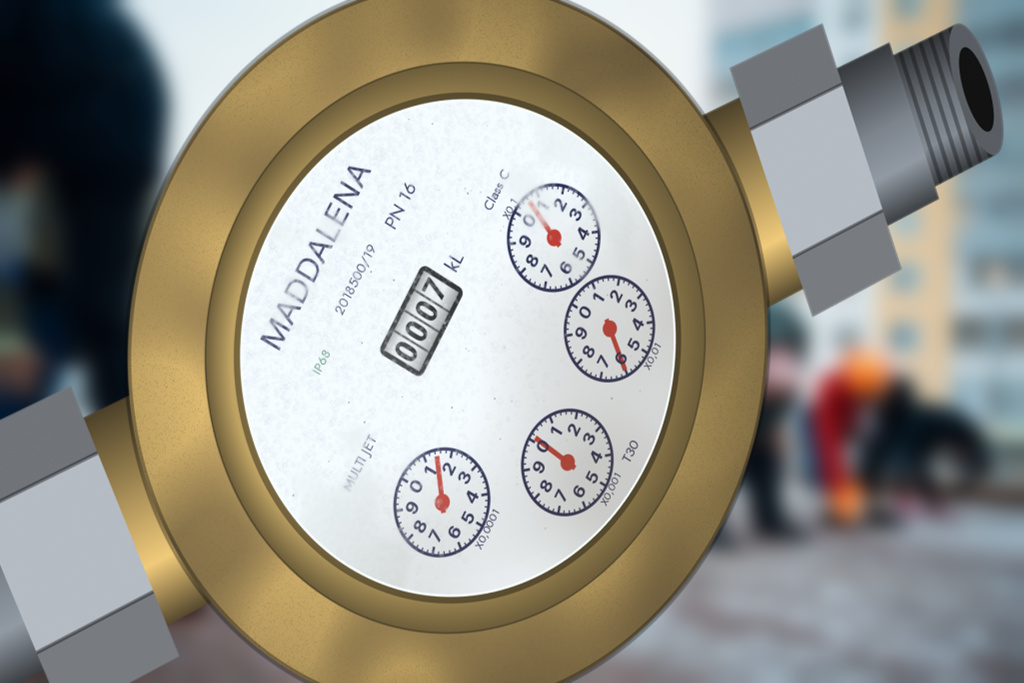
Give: 7.0601; kL
